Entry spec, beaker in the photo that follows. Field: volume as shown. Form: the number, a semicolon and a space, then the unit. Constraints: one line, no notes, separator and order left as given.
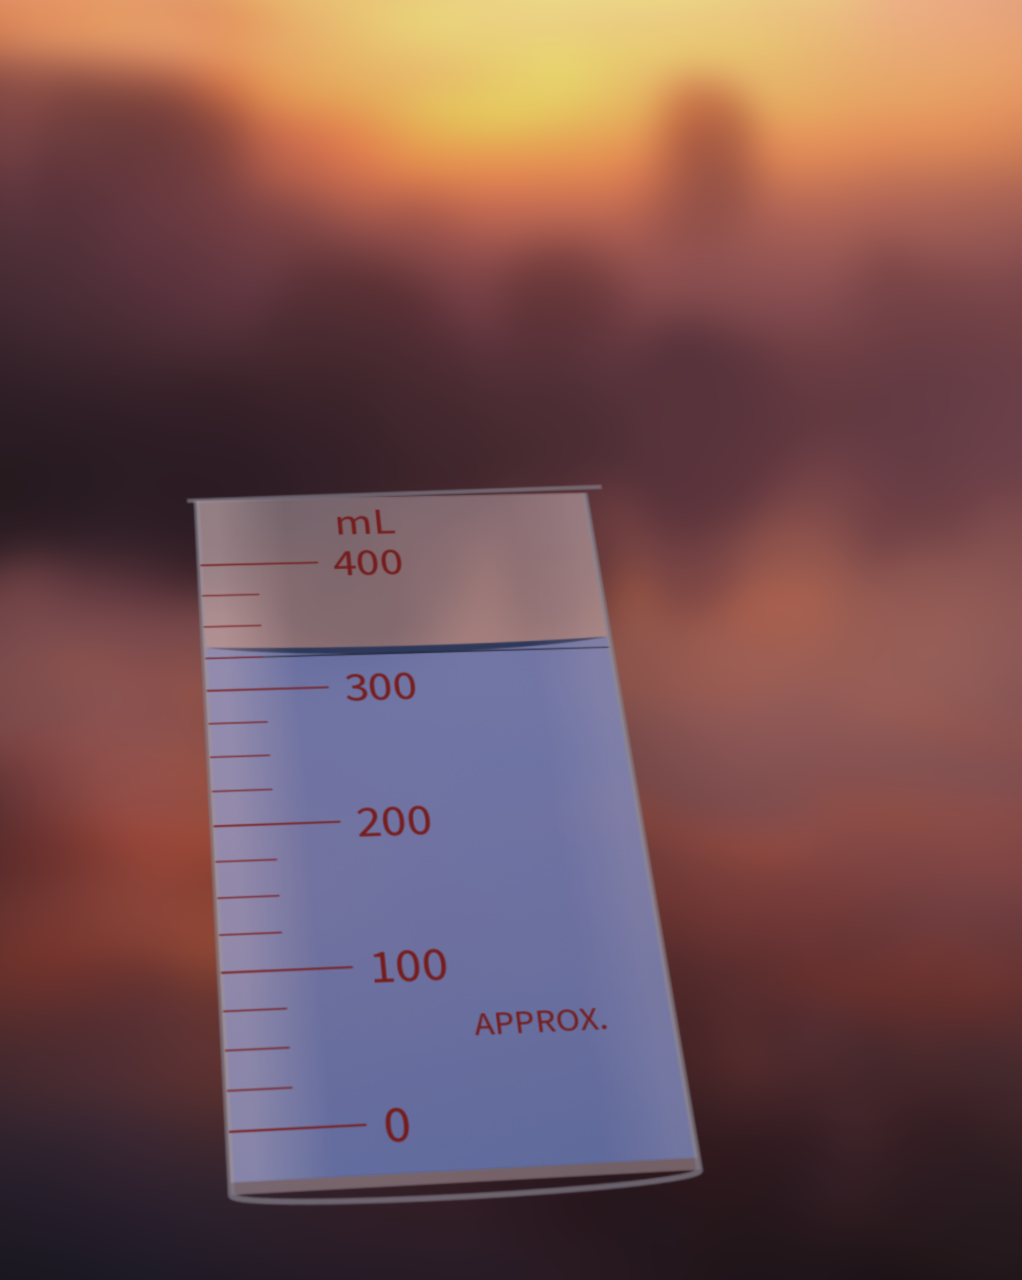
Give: 325; mL
